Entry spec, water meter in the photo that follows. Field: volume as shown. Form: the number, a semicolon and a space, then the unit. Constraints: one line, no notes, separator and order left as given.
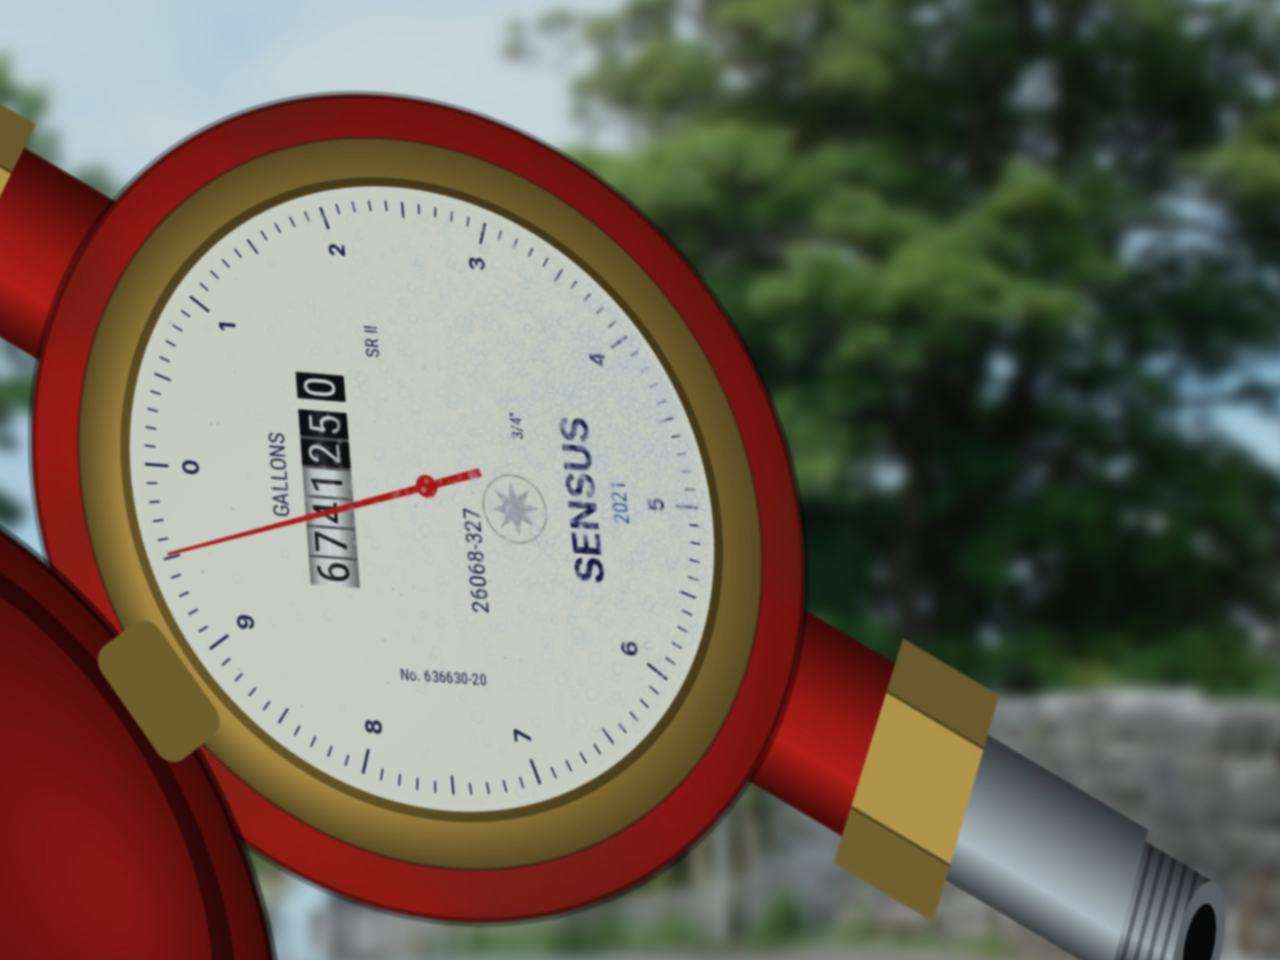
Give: 6741249.5; gal
